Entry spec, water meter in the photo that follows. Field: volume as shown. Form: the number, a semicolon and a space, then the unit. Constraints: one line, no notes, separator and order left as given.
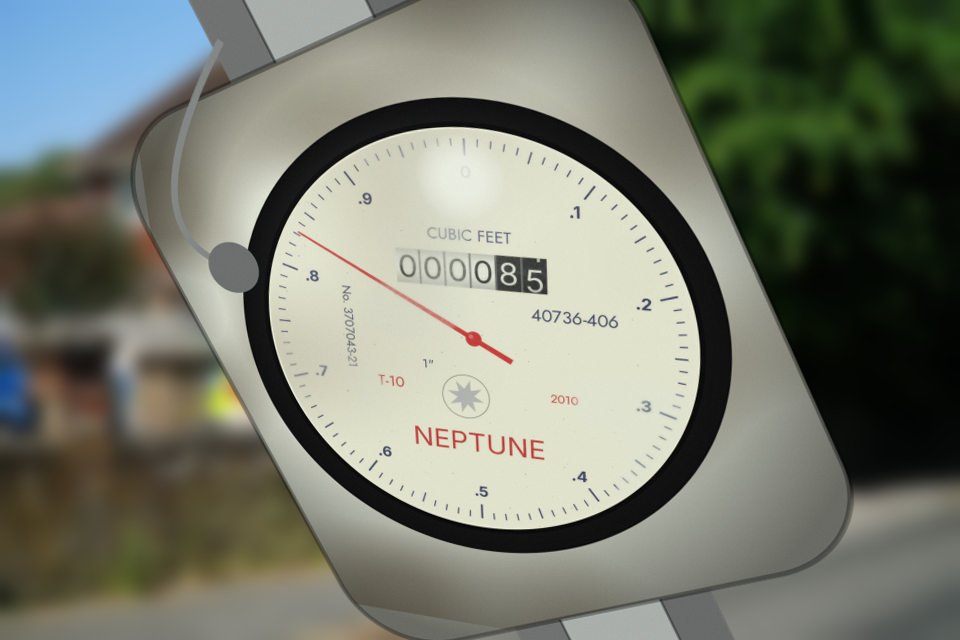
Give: 84.83; ft³
